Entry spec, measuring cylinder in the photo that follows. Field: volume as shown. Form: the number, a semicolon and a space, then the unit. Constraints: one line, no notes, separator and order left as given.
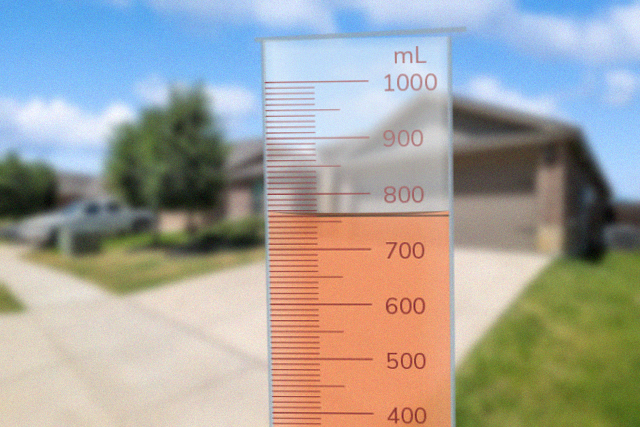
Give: 760; mL
